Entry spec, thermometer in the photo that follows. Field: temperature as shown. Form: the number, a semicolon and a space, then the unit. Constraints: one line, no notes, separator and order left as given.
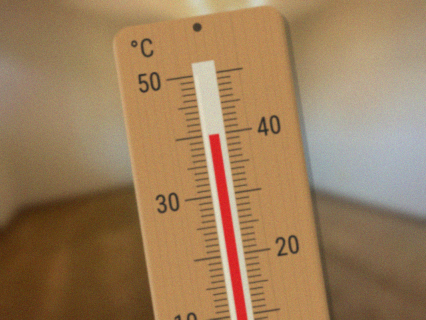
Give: 40; °C
